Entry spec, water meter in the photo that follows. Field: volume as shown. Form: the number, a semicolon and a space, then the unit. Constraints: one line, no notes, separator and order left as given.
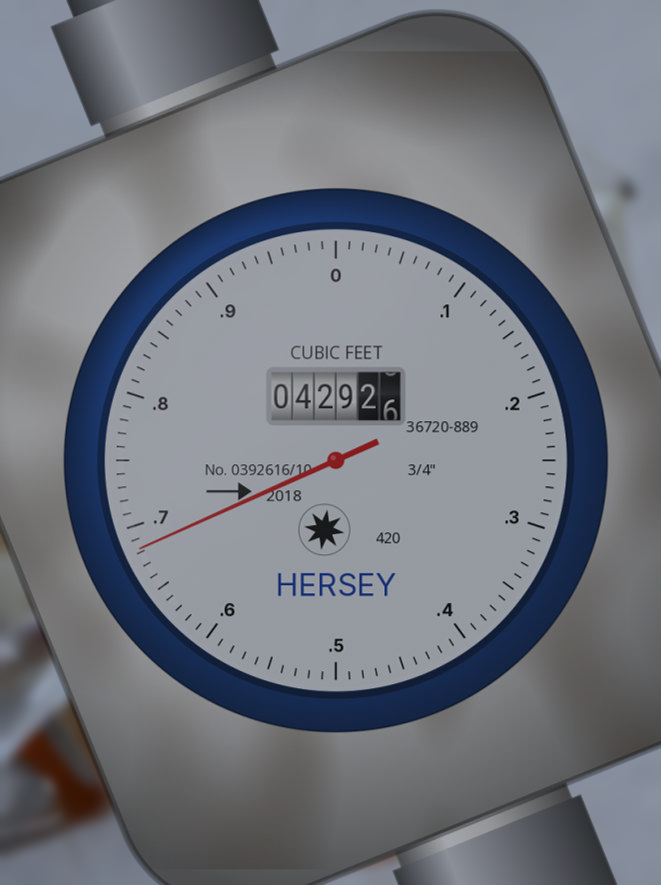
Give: 42925.68; ft³
